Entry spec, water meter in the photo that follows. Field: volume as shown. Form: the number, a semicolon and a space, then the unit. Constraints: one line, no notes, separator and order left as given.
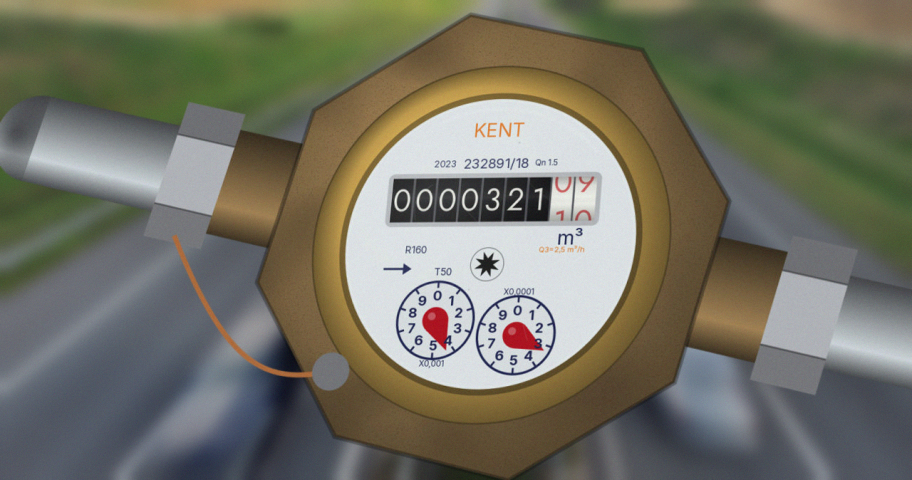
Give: 321.0943; m³
